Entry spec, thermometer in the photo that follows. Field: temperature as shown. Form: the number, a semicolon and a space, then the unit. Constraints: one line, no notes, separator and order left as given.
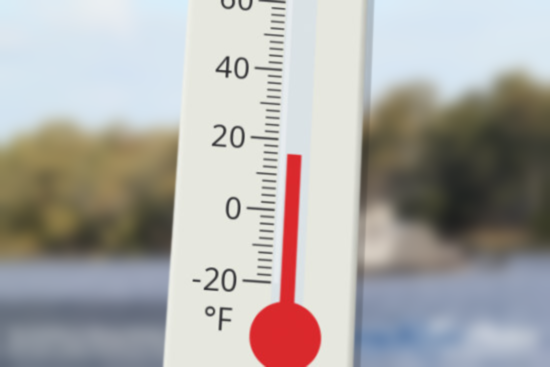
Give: 16; °F
